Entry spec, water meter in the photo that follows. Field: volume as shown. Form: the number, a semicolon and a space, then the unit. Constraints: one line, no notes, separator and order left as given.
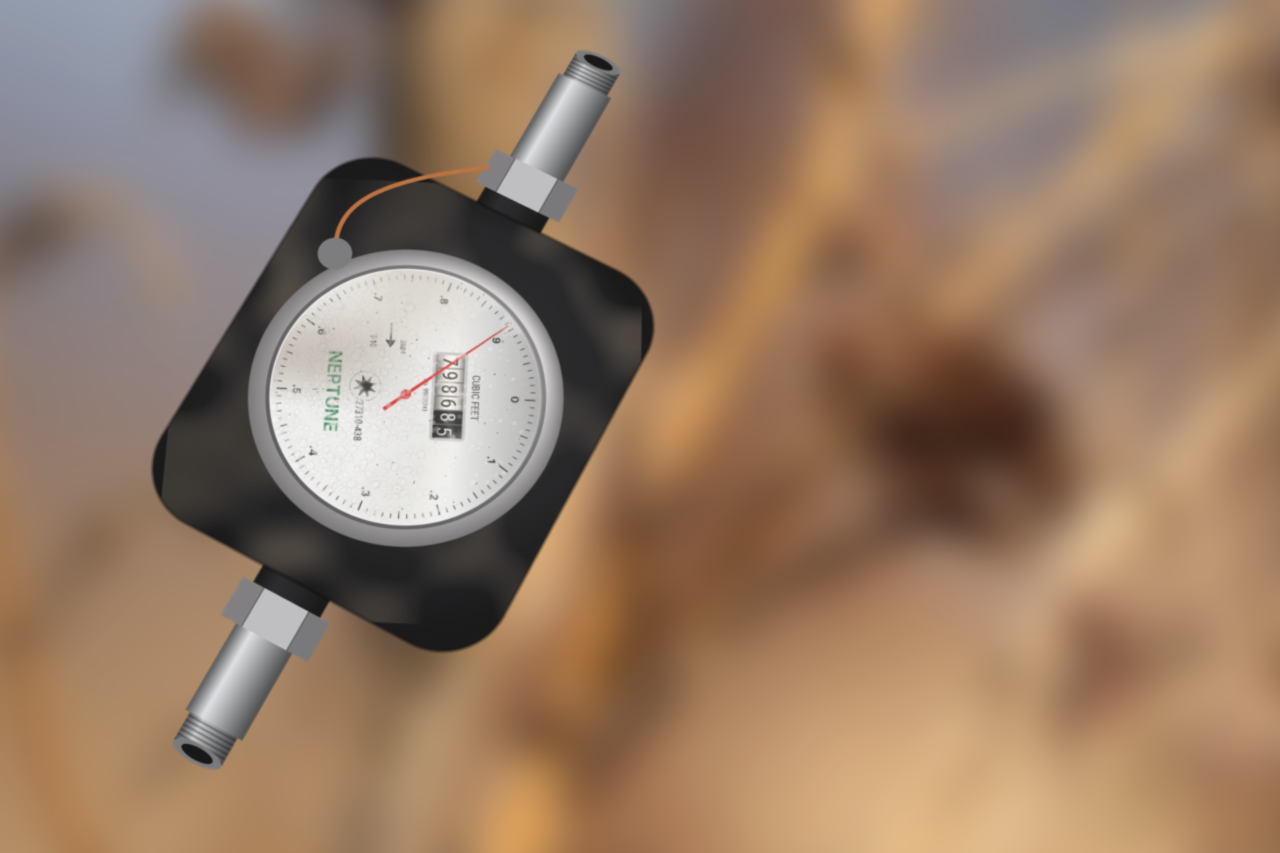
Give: 798684.89; ft³
